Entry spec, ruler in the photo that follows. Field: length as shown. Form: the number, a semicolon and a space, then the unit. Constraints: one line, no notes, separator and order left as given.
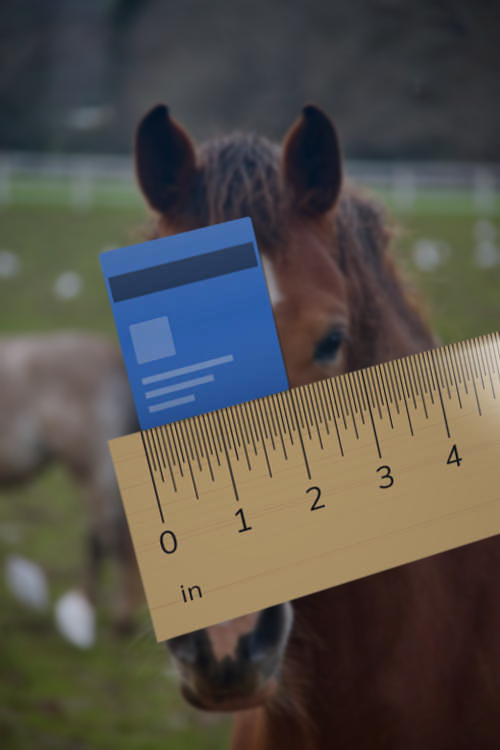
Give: 2; in
